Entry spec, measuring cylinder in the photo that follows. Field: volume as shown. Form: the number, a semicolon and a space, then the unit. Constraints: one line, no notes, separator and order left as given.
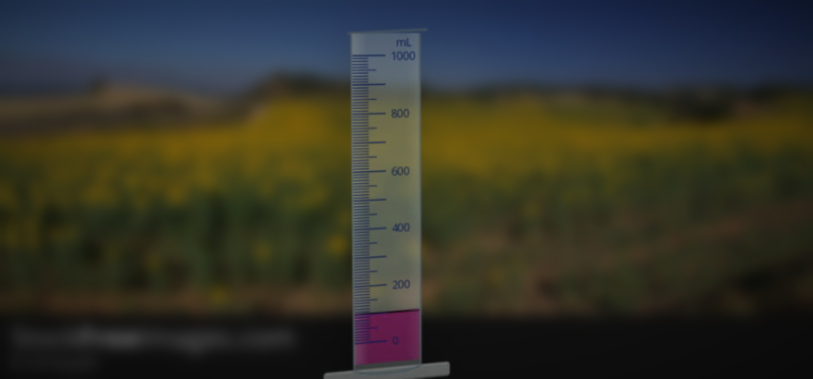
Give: 100; mL
